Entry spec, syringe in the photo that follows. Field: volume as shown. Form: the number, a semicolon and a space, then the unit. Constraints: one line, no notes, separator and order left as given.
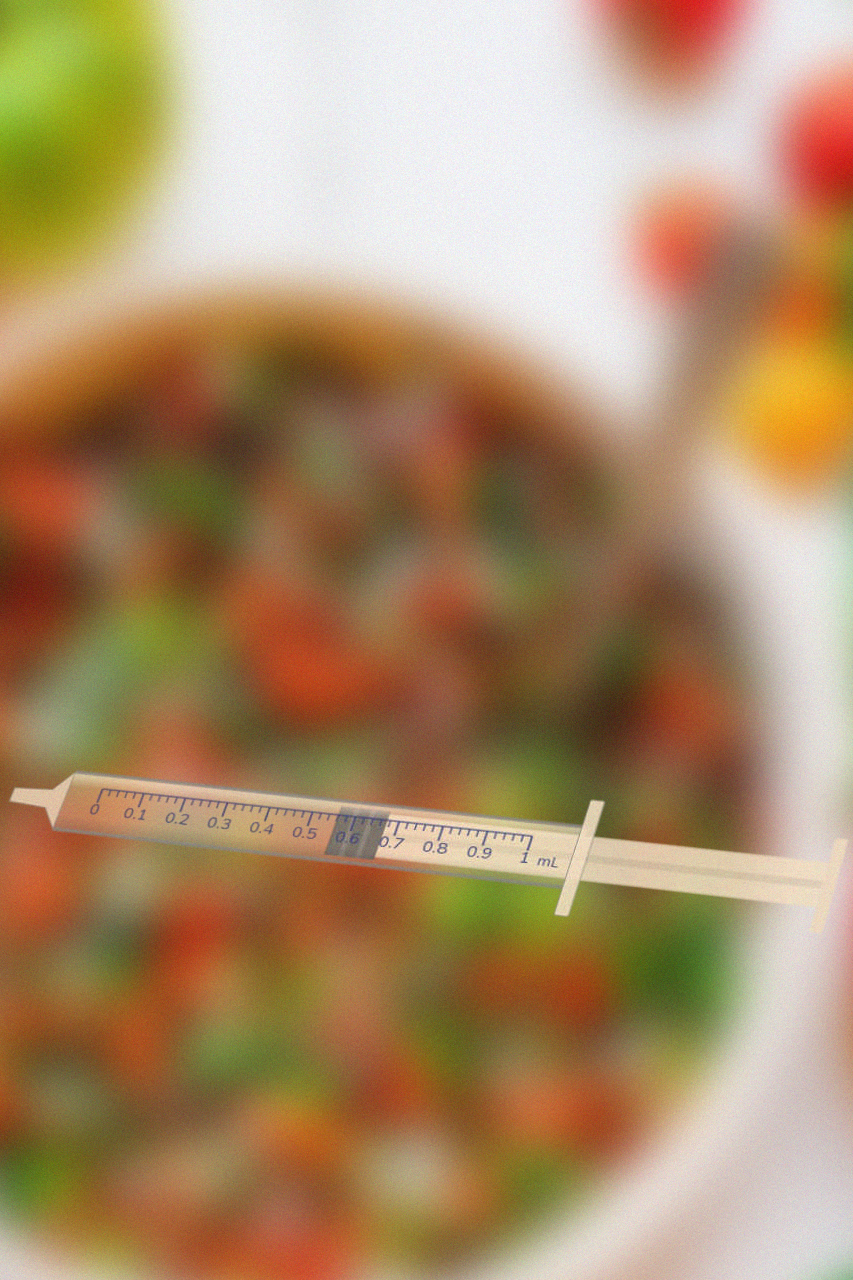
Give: 0.56; mL
